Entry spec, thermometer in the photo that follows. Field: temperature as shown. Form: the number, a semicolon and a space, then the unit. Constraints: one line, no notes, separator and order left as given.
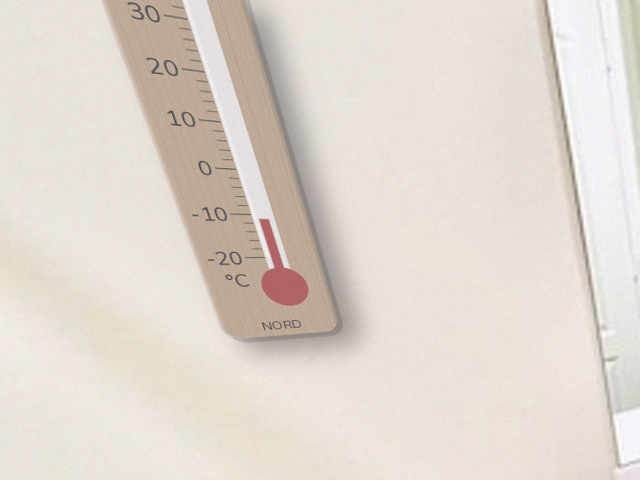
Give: -11; °C
